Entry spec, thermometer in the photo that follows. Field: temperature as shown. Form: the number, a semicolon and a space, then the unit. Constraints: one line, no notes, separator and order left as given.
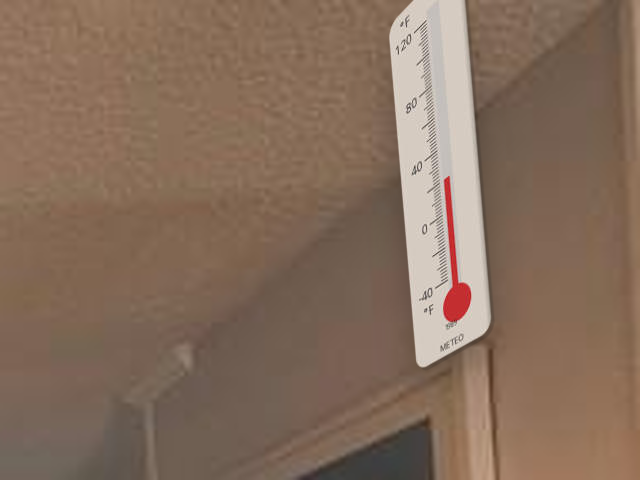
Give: 20; °F
